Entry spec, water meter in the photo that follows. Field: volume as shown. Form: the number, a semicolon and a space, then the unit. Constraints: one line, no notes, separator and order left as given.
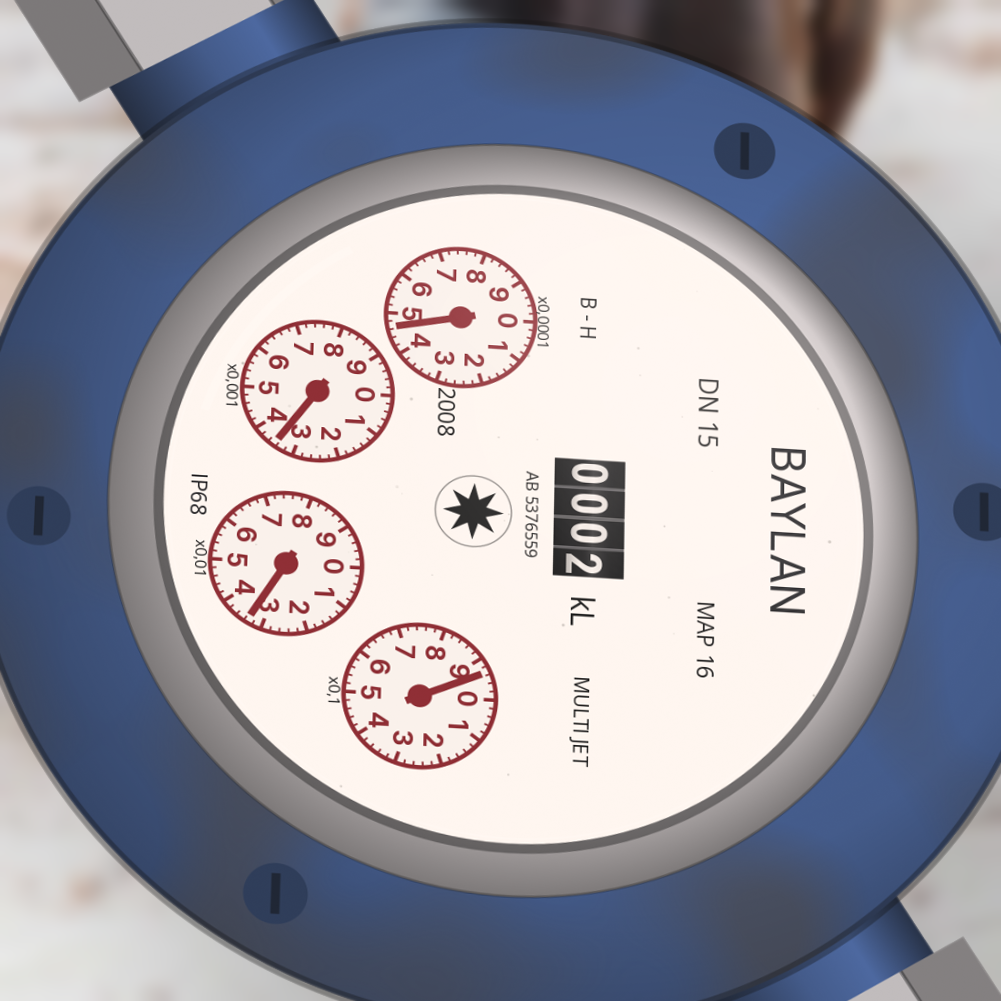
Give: 1.9334; kL
